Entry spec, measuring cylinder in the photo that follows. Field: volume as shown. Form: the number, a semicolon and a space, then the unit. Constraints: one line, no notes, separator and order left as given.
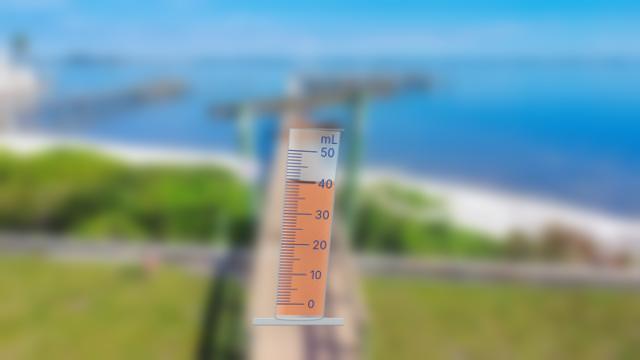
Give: 40; mL
